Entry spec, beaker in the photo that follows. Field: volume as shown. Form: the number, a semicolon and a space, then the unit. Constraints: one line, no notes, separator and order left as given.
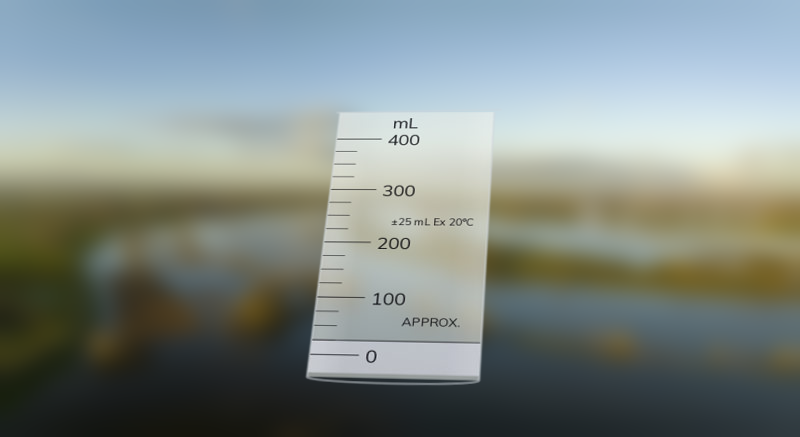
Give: 25; mL
